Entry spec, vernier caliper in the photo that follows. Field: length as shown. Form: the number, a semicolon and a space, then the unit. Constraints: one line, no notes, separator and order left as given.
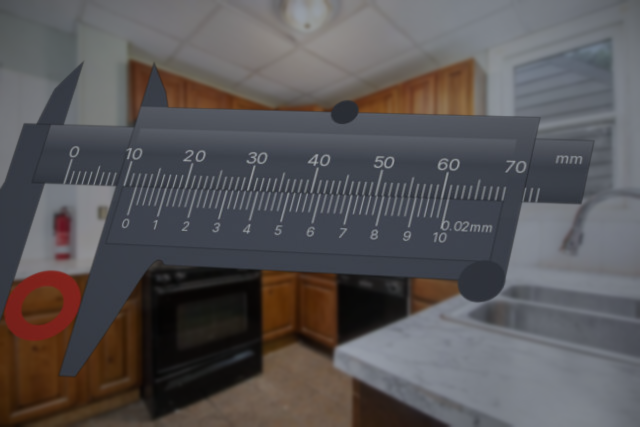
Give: 12.0; mm
